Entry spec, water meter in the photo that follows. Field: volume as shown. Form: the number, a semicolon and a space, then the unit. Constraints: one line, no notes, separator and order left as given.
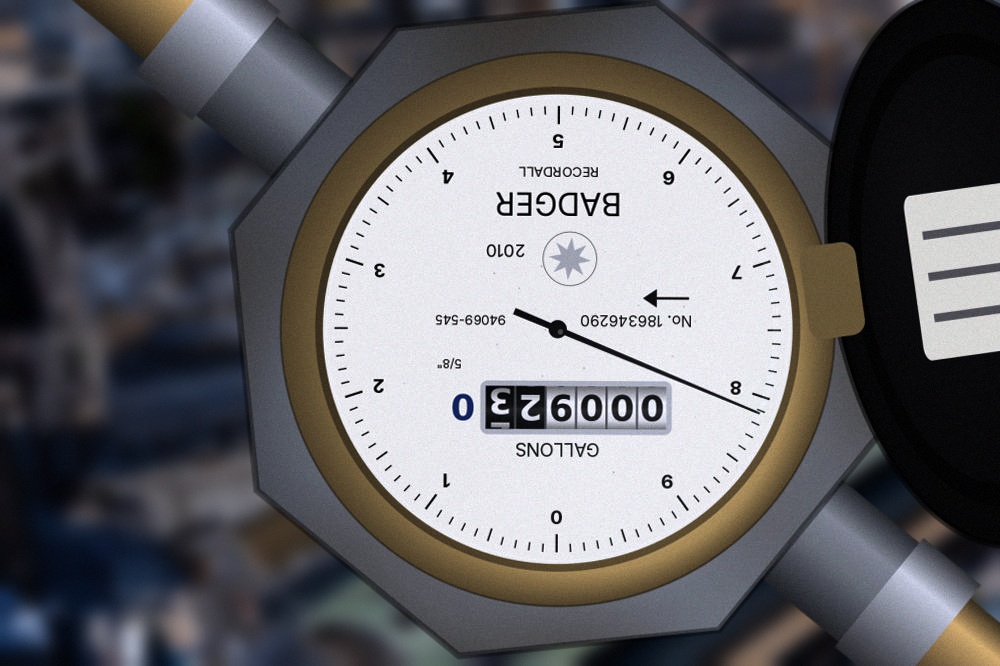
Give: 9228.1; gal
